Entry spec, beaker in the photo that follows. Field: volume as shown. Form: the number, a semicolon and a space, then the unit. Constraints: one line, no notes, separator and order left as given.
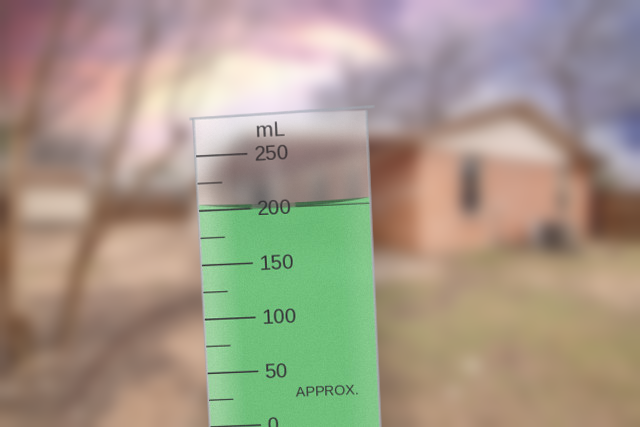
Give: 200; mL
